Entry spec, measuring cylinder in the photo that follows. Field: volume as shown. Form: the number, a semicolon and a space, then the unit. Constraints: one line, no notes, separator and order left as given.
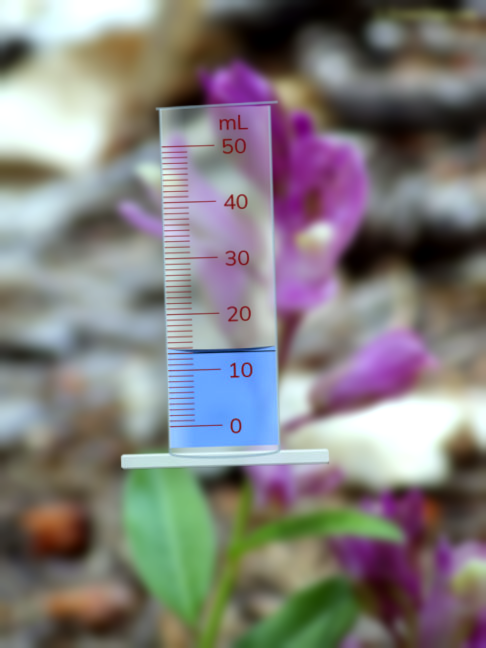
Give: 13; mL
